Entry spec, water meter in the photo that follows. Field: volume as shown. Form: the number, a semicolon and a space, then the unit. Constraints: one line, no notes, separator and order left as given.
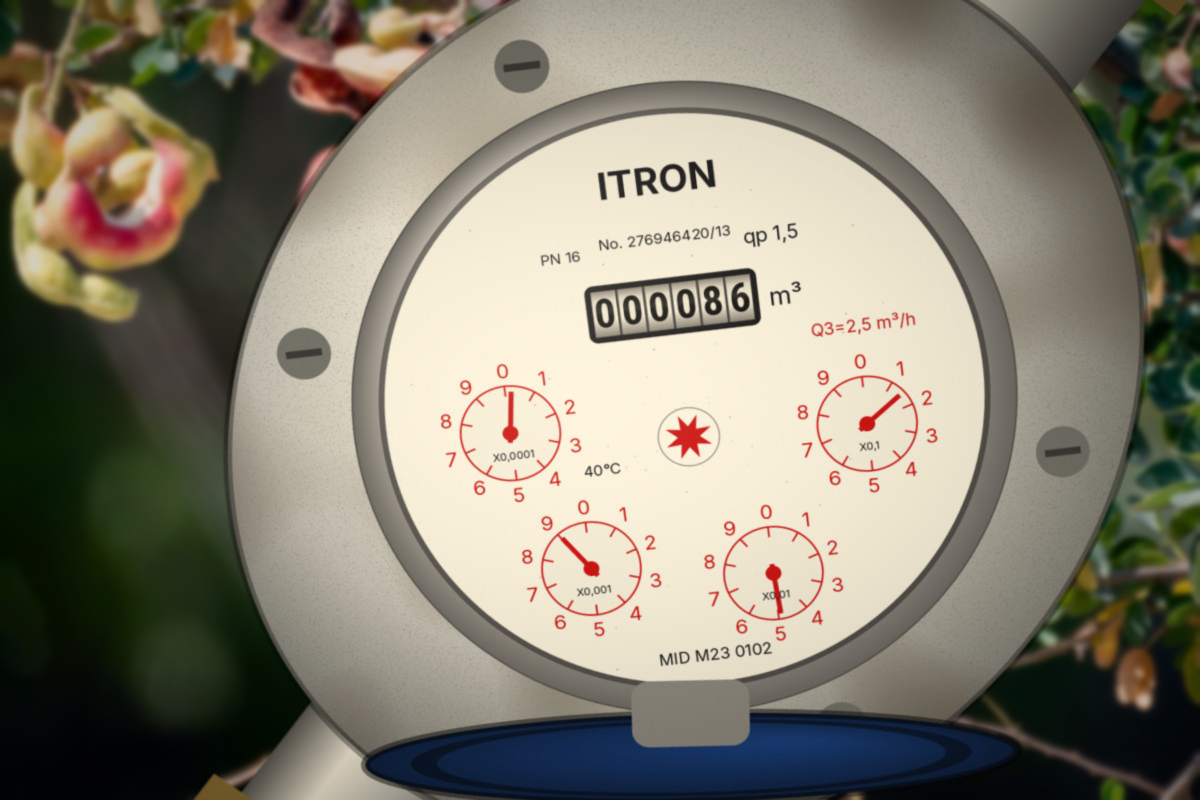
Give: 86.1490; m³
